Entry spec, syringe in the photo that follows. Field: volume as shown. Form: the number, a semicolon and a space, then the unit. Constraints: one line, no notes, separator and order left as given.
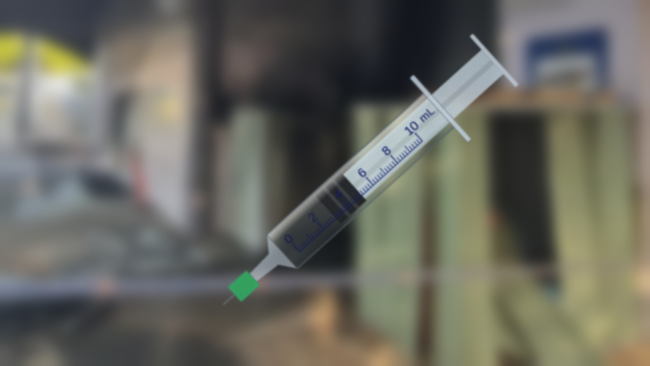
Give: 3; mL
